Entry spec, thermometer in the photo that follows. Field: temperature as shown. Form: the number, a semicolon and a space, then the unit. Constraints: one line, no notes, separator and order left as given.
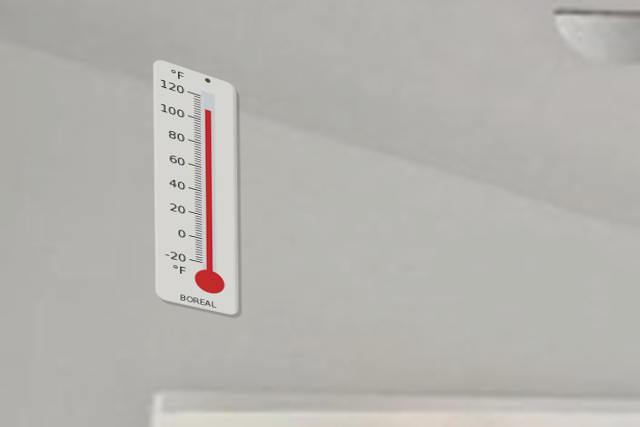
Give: 110; °F
